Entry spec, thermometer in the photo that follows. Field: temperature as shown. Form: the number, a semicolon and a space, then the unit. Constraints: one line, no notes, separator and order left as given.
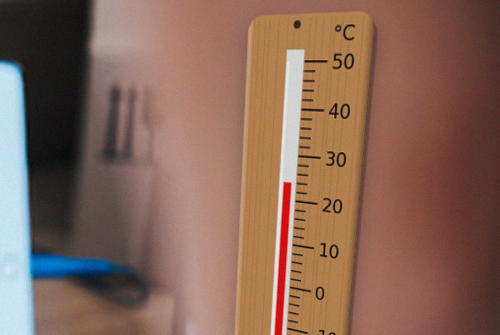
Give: 24; °C
